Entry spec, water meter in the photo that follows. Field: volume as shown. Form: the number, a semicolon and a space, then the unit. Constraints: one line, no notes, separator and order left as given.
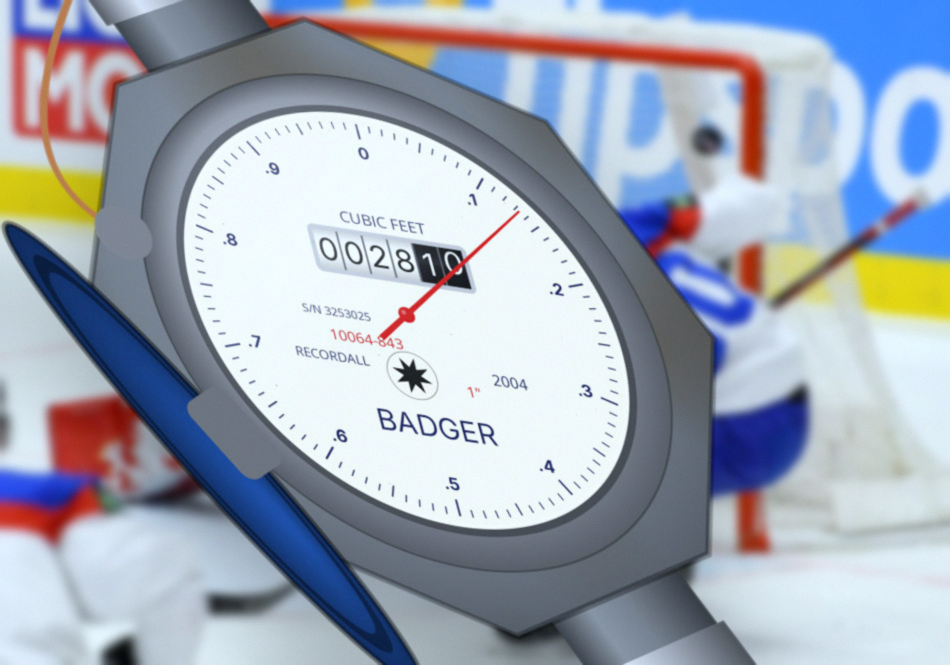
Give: 2810.13; ft³
